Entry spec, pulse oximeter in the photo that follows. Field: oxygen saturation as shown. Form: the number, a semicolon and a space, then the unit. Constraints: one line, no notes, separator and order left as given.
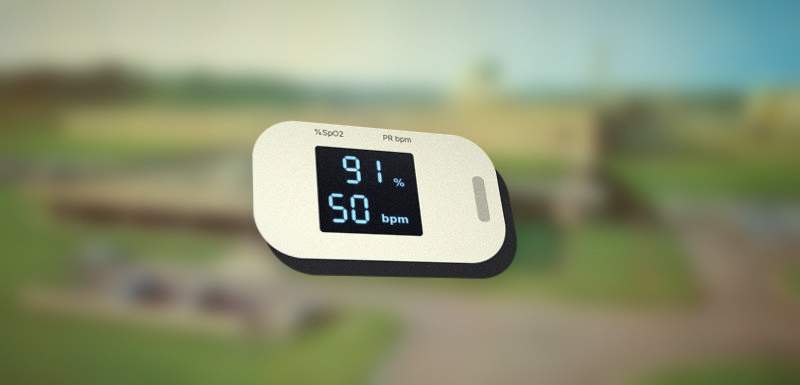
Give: 91; %
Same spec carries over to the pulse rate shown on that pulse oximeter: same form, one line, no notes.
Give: 50; bpm
